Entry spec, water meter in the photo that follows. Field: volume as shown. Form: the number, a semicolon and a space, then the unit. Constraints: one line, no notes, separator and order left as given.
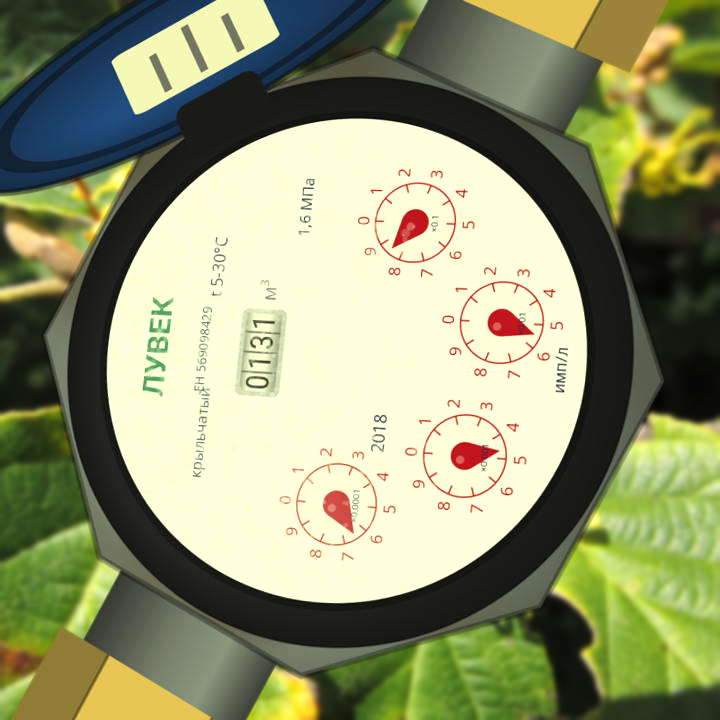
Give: 131.8546; m³
